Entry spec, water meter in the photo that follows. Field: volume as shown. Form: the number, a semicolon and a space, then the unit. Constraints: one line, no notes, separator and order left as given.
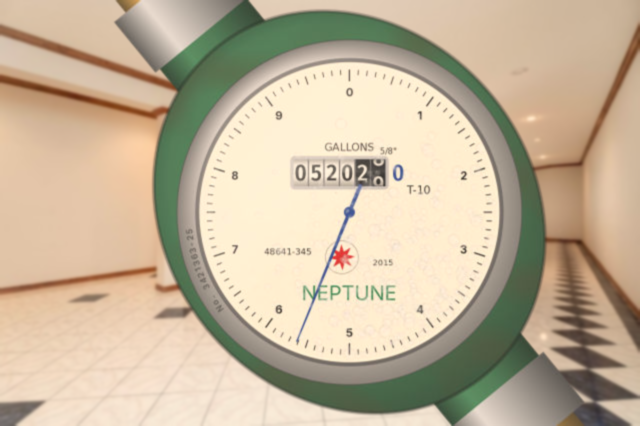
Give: 520285.6; gal
